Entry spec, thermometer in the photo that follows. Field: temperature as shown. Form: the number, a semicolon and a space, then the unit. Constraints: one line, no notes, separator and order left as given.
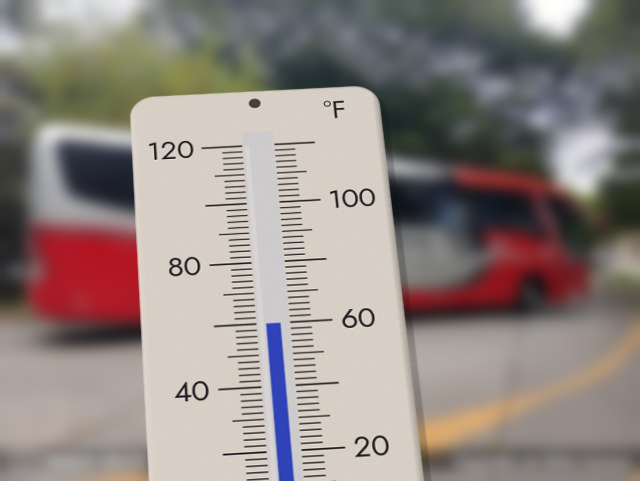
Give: 60; °F
